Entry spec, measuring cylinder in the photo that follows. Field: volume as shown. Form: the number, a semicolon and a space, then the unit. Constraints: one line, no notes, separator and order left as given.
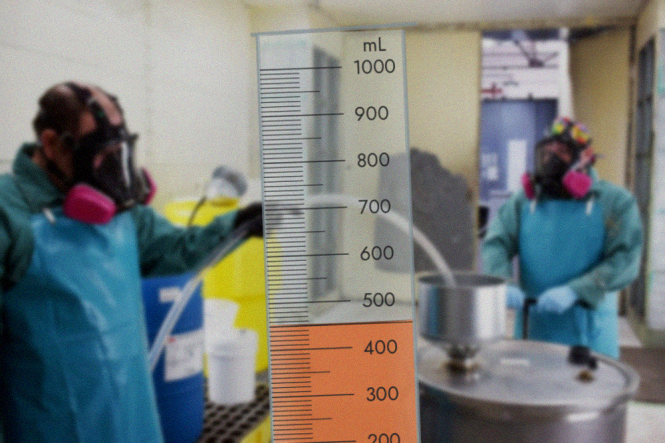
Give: 450; mL
